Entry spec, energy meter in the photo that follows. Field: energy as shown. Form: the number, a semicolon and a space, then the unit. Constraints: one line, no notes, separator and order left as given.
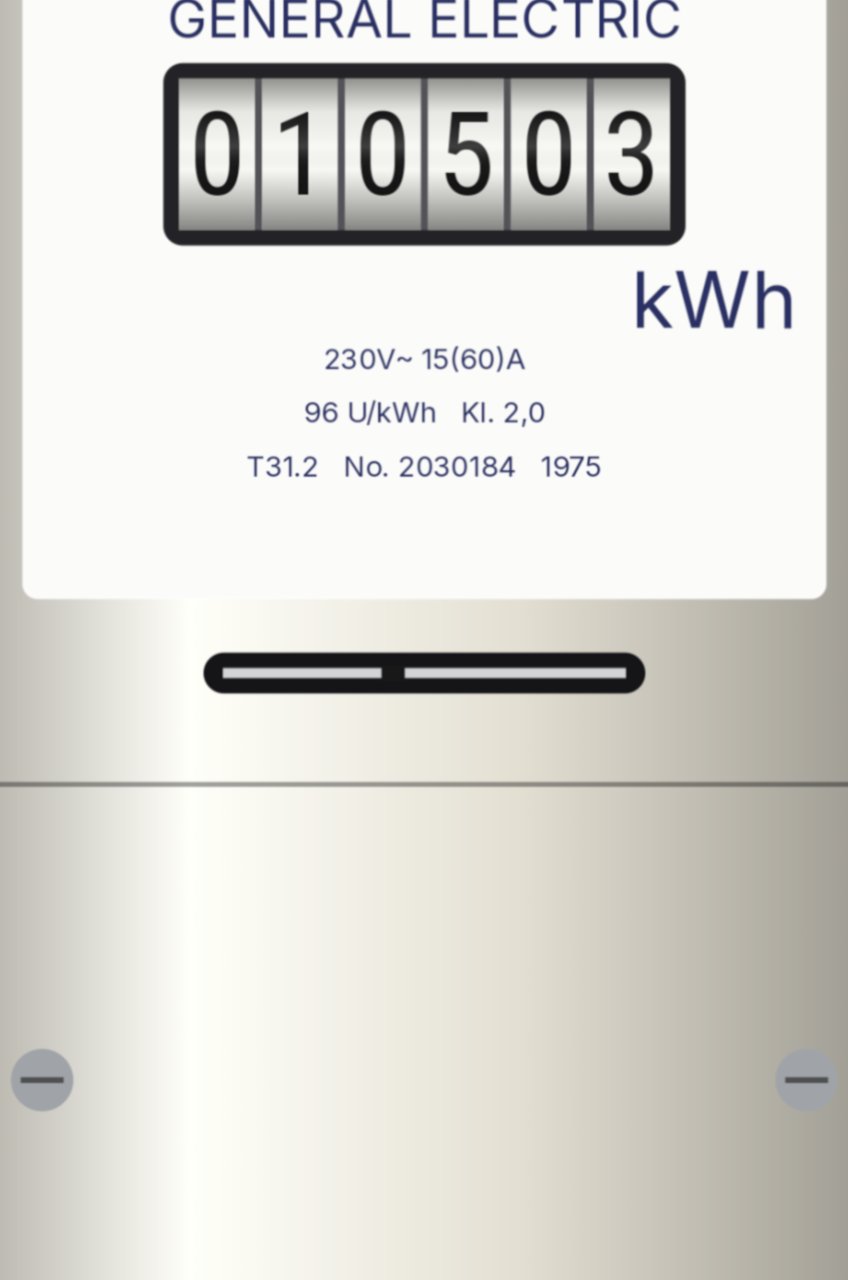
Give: 10503; kWh
